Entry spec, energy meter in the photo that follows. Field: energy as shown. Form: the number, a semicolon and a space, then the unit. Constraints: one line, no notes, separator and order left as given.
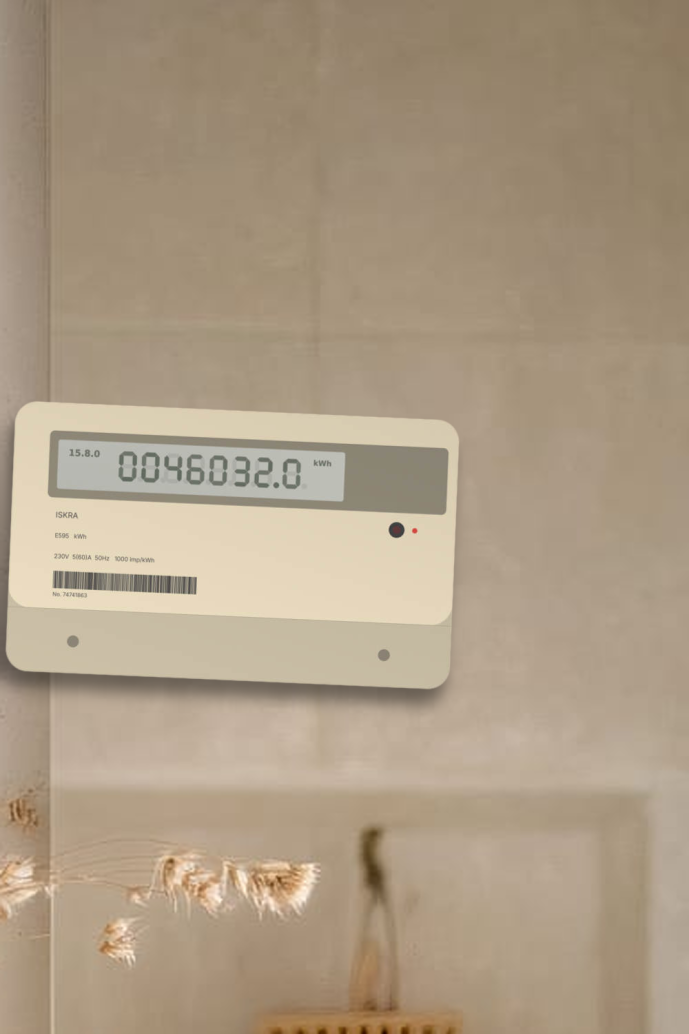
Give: 46032.0; kWh
